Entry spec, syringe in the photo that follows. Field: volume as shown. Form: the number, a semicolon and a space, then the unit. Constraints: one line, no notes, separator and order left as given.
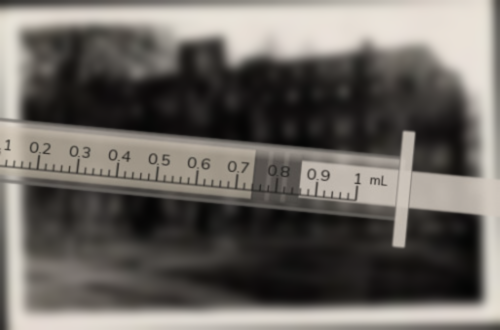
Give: 0.74; mL
